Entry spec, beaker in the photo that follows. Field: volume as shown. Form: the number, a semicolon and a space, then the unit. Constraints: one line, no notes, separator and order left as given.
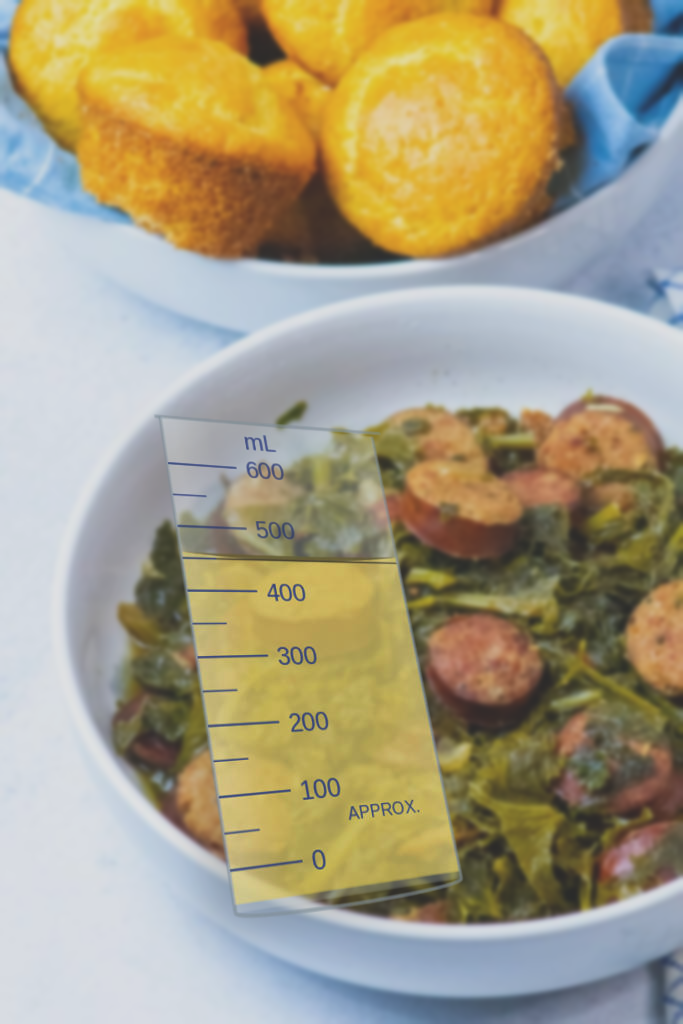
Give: 450; mL
